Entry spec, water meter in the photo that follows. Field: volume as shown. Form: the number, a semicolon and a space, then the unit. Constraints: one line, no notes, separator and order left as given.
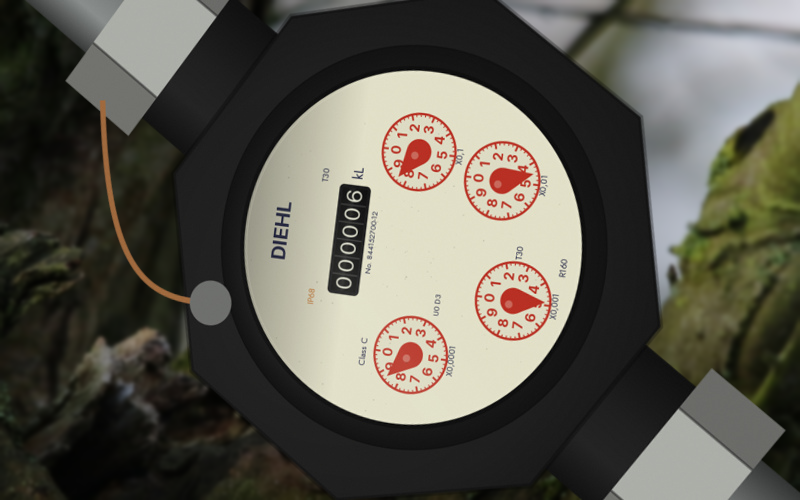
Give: 6.8448; kL
